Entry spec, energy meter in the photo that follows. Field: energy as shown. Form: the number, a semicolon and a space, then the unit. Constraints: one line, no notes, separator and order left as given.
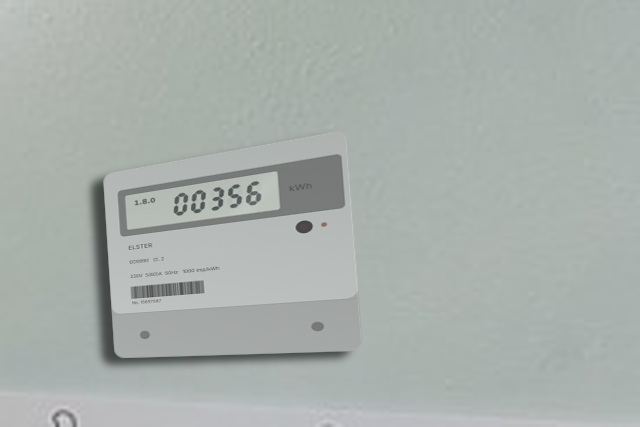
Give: 356; kWh
